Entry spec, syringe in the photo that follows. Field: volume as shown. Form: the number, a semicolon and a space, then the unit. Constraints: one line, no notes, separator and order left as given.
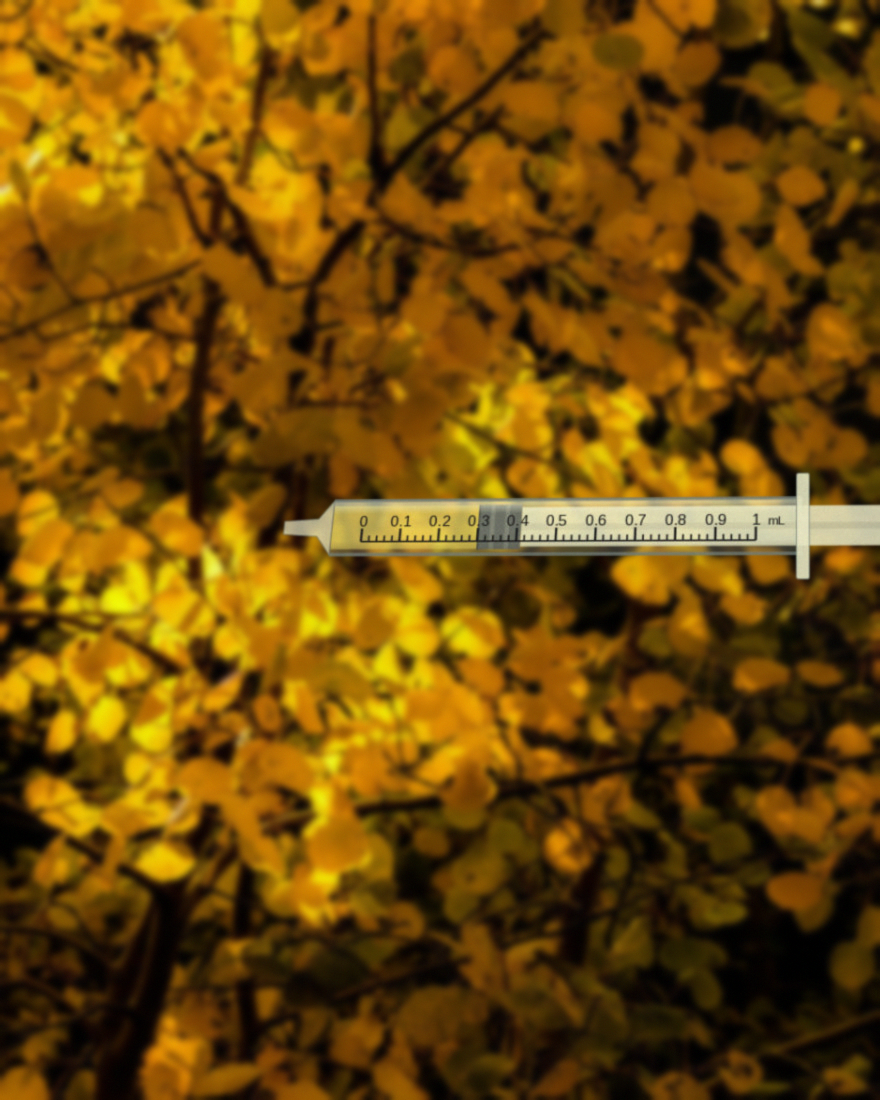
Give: 0.3; mL
